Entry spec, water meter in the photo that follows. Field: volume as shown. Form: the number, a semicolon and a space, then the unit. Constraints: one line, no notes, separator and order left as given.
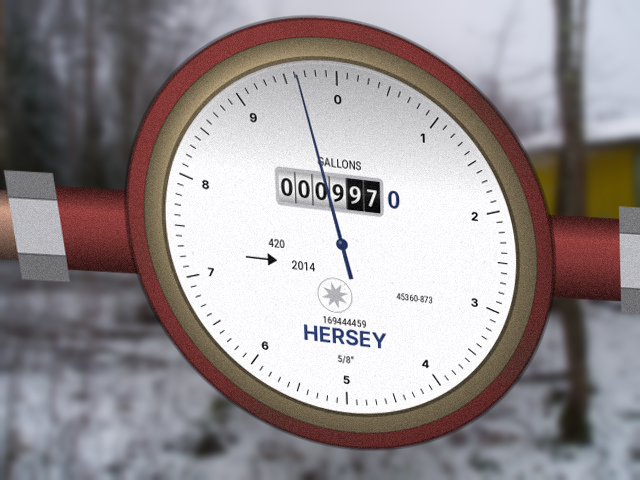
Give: 9969.6; gal
